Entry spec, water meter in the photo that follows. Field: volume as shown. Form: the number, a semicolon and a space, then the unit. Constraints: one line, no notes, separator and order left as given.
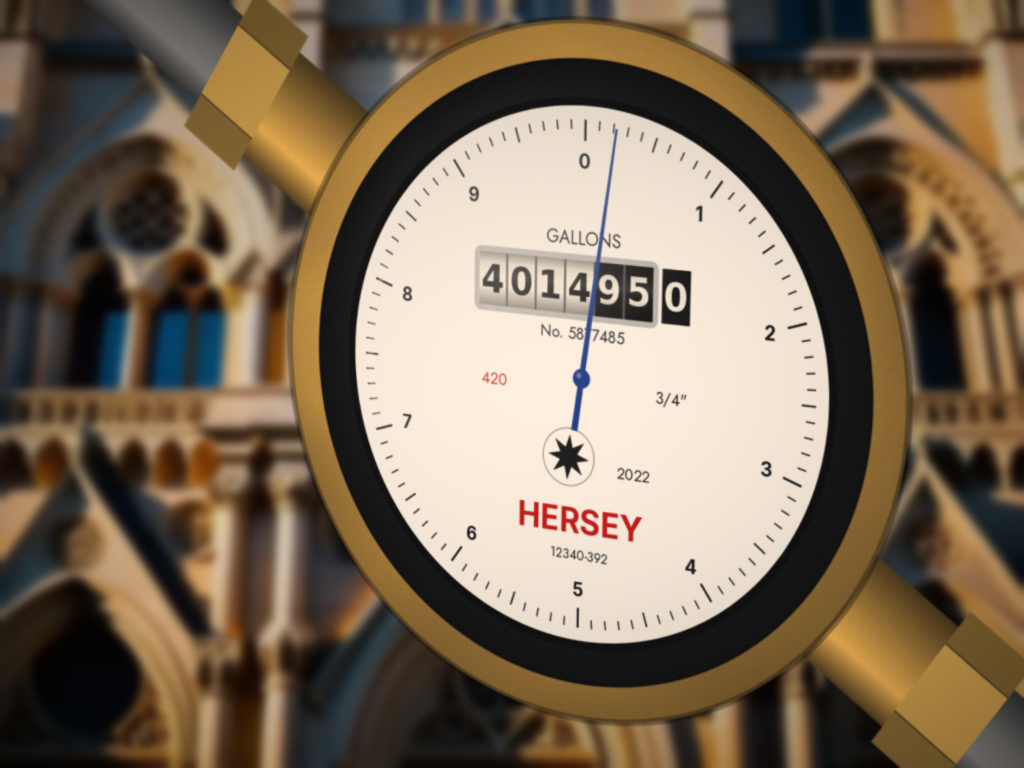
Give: 4014950.2; gal
